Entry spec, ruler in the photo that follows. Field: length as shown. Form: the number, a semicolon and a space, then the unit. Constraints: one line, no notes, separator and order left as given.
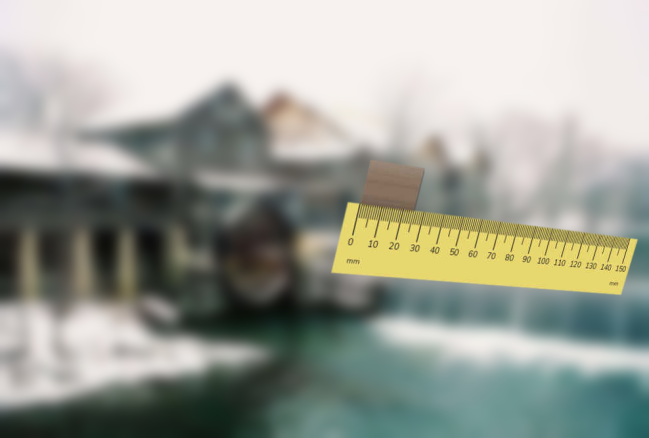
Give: 25; mm
